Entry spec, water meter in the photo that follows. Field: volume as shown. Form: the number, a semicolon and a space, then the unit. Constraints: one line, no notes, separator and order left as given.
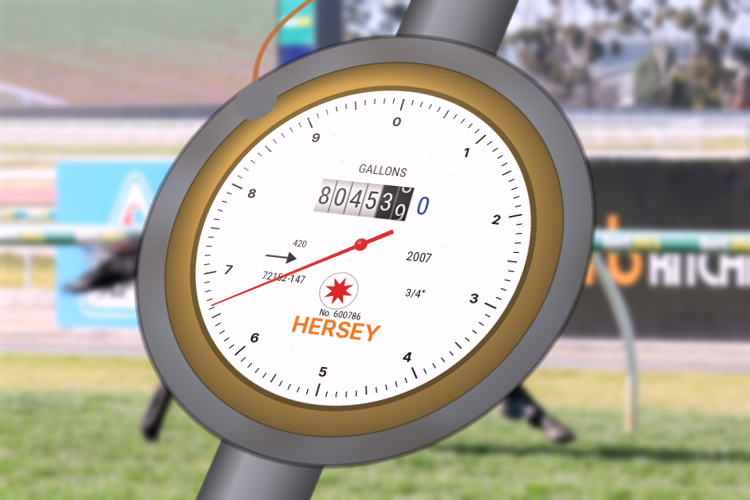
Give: 8045386.6; gal
